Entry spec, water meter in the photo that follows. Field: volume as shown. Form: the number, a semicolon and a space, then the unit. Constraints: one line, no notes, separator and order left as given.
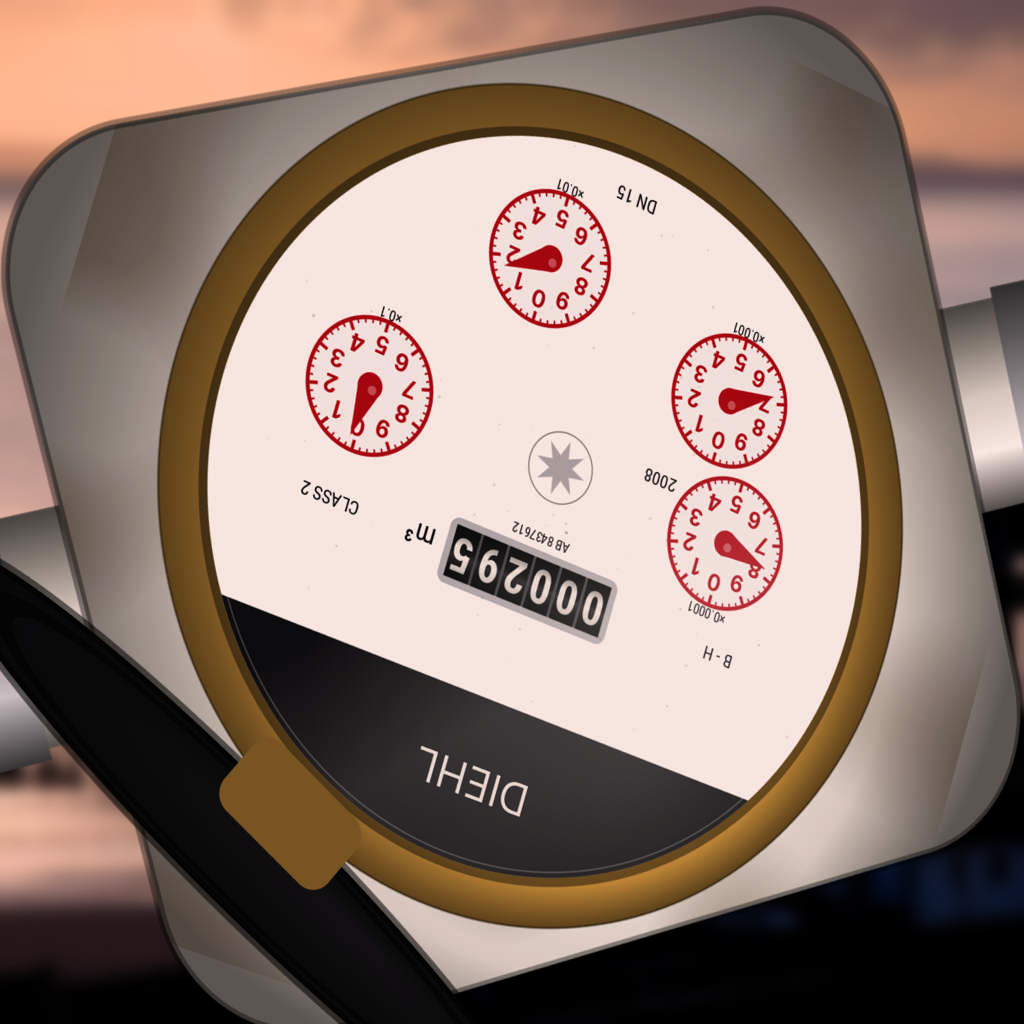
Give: 295.0167; m³
